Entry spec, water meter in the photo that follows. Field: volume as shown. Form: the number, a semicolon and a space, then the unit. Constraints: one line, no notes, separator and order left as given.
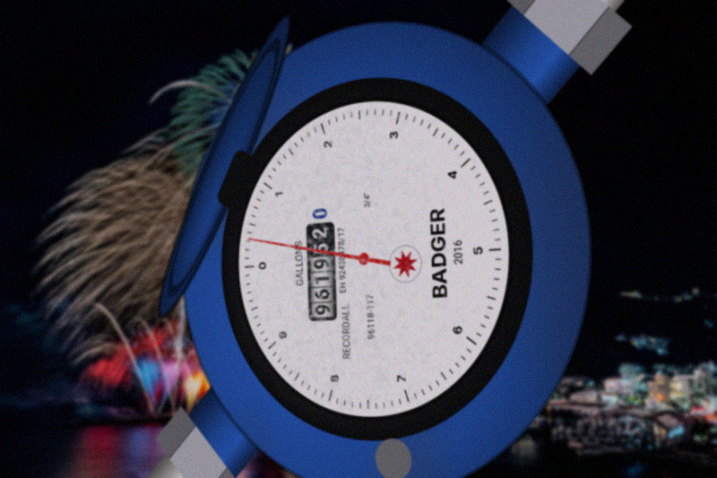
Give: 9619520.3; gal
